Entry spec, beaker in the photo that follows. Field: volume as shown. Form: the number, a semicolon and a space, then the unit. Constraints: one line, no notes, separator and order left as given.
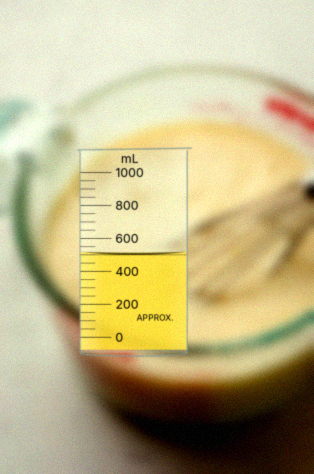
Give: 500; mL
